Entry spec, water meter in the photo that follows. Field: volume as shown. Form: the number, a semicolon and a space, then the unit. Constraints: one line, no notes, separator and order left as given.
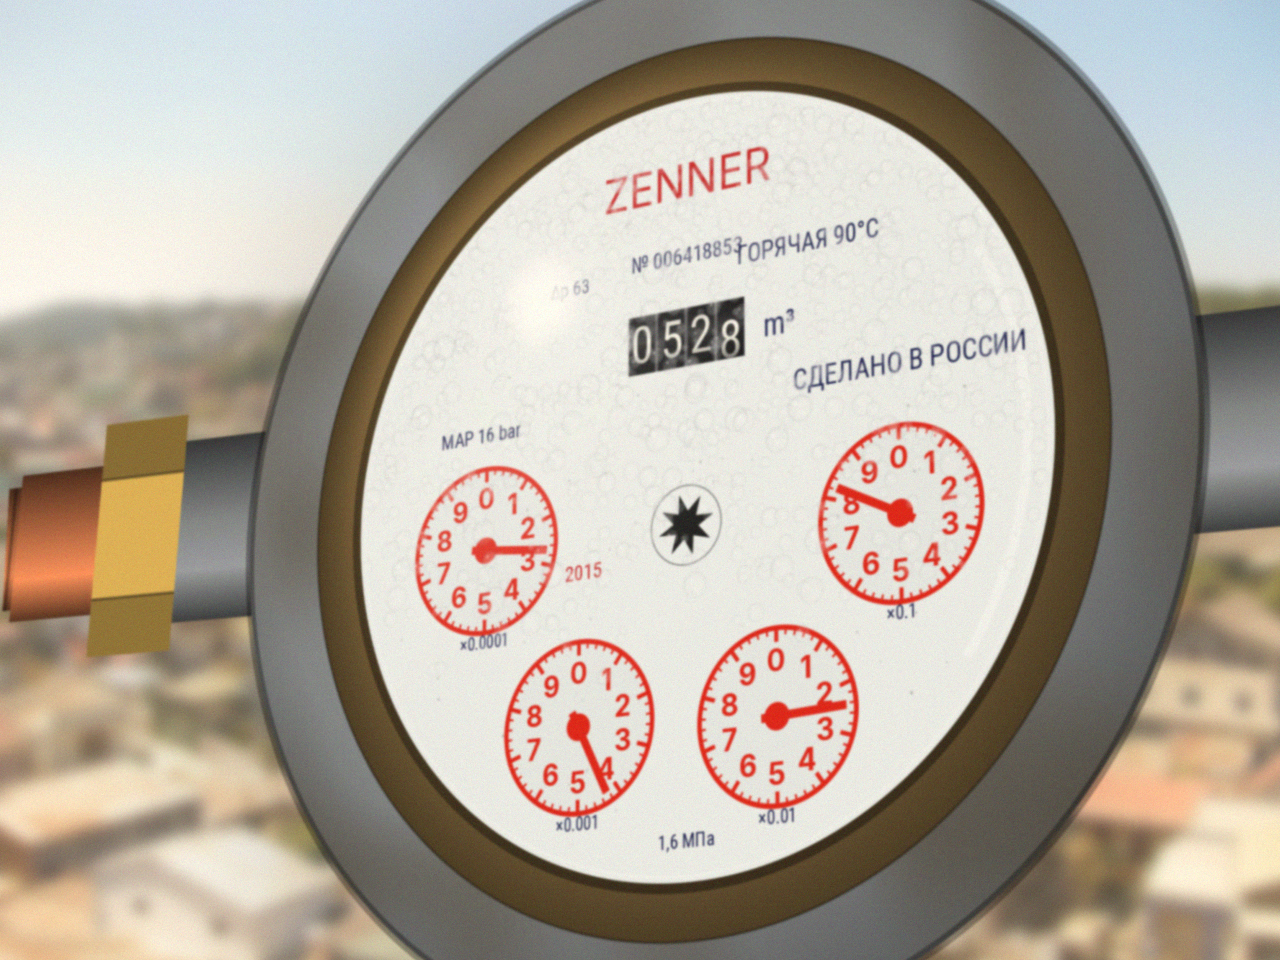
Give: 527.8242; m³
